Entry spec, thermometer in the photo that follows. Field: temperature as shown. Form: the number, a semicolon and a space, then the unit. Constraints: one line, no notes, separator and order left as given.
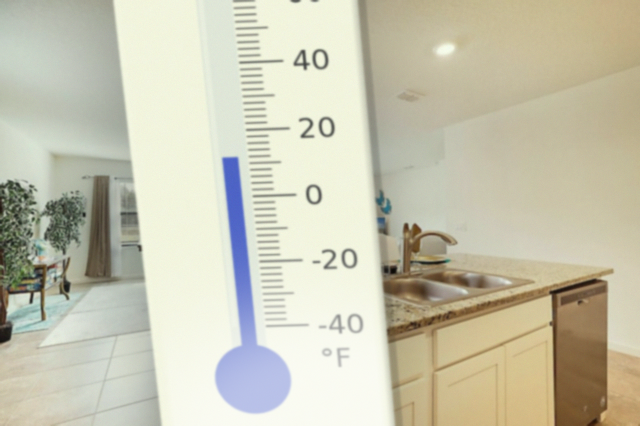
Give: 12; °F
